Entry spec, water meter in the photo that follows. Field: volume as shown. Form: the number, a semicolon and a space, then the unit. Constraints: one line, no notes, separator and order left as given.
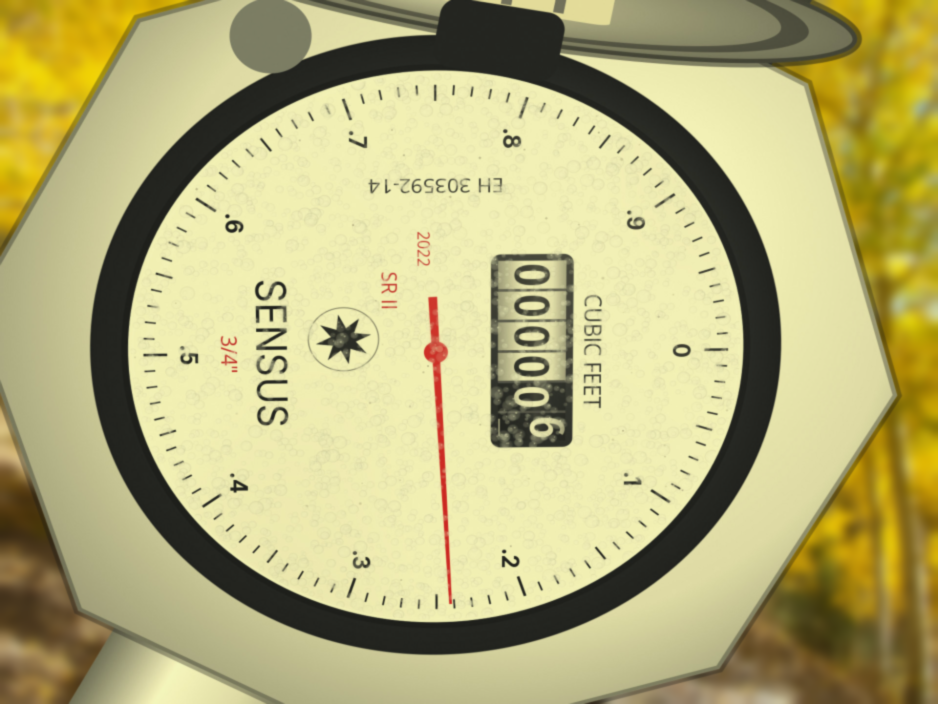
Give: 6.24; ft³
